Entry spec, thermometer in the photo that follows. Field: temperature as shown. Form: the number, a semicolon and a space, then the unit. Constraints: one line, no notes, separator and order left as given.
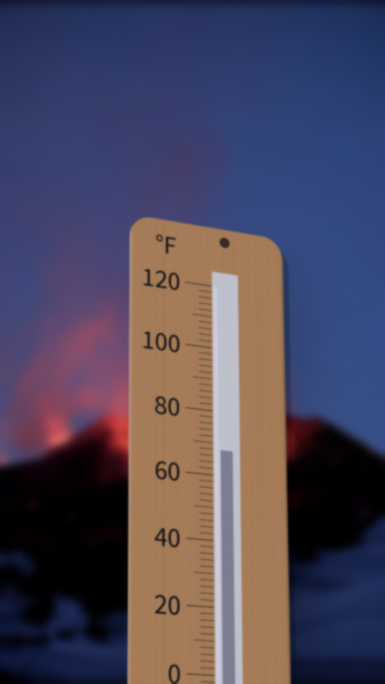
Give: 68; °F
